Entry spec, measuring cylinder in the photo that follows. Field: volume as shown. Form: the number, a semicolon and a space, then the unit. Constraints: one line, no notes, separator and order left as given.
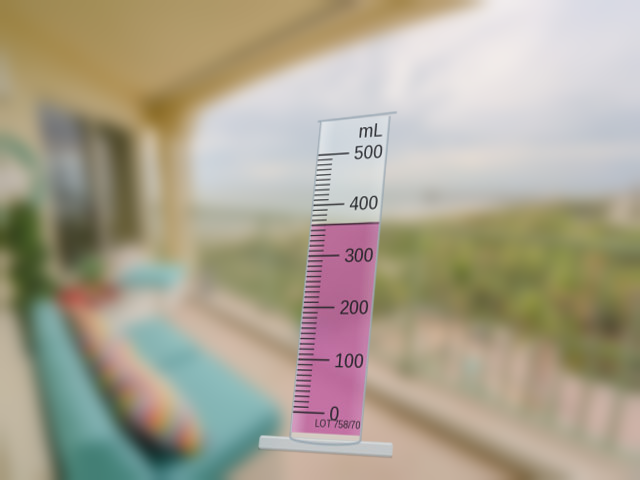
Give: 360; mL
